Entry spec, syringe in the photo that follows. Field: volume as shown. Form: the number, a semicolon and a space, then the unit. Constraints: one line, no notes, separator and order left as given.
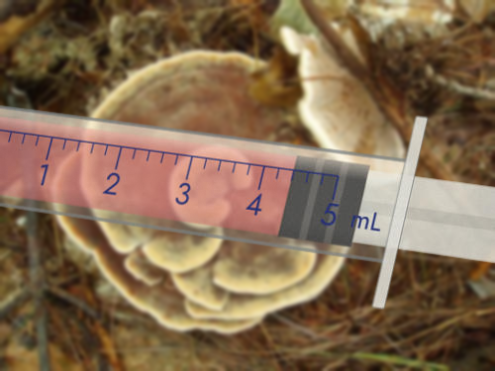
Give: 4.4; mL
